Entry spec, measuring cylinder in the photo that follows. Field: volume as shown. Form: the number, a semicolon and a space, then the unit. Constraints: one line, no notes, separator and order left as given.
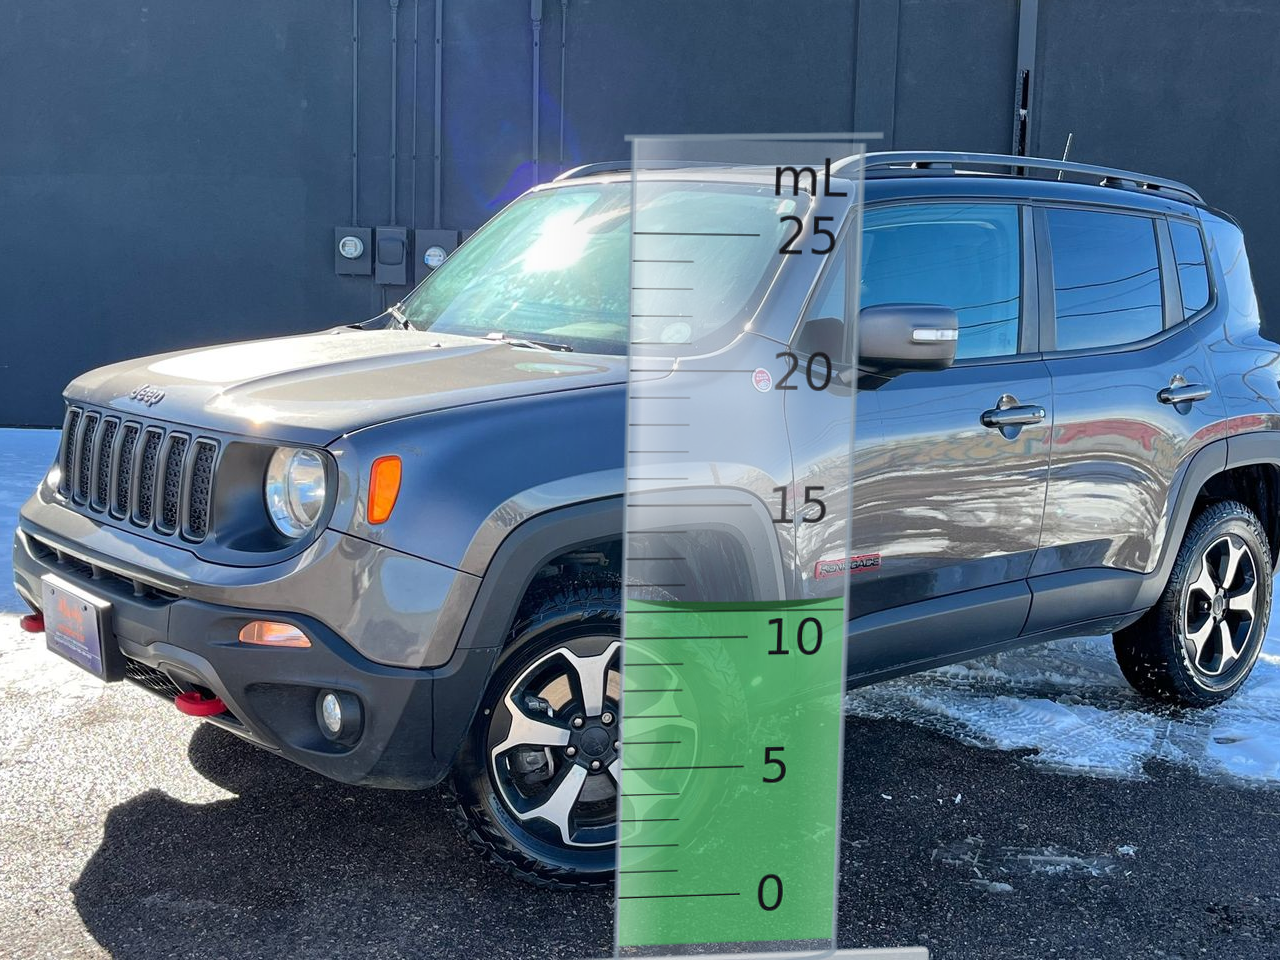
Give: 11; mL
